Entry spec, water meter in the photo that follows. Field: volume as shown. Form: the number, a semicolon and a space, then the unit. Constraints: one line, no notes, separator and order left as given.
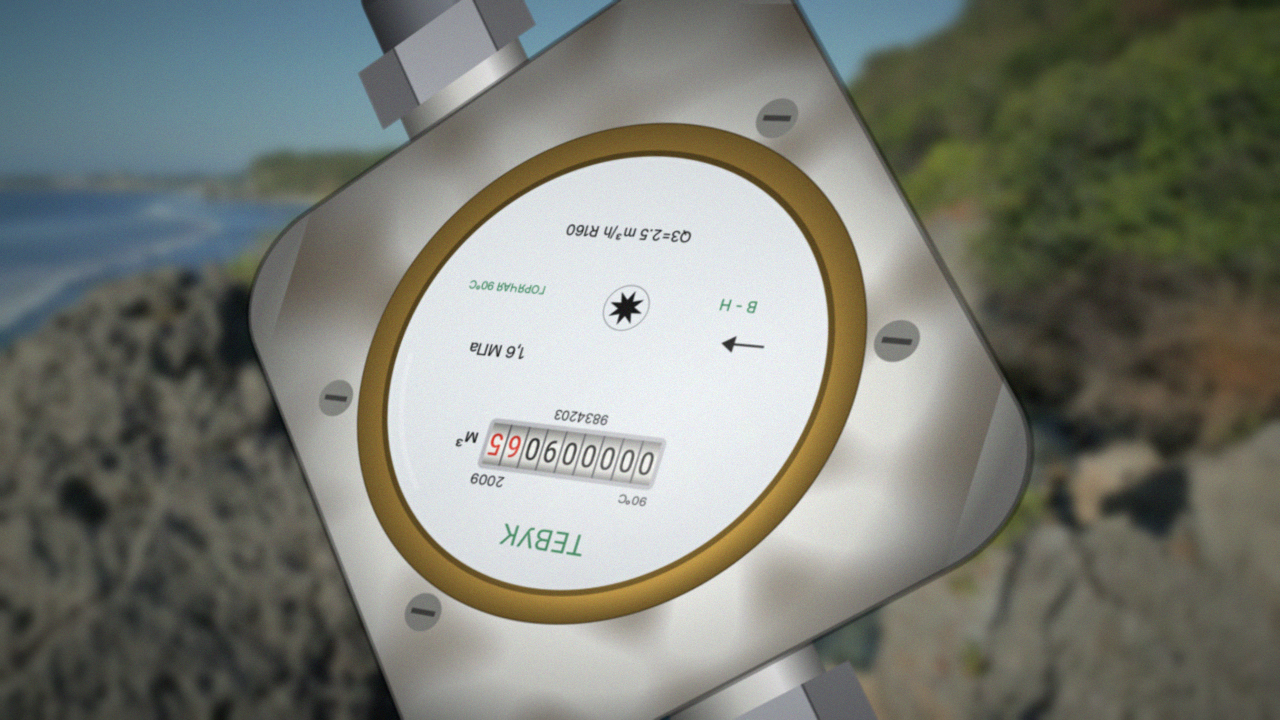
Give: 90.65; m³
